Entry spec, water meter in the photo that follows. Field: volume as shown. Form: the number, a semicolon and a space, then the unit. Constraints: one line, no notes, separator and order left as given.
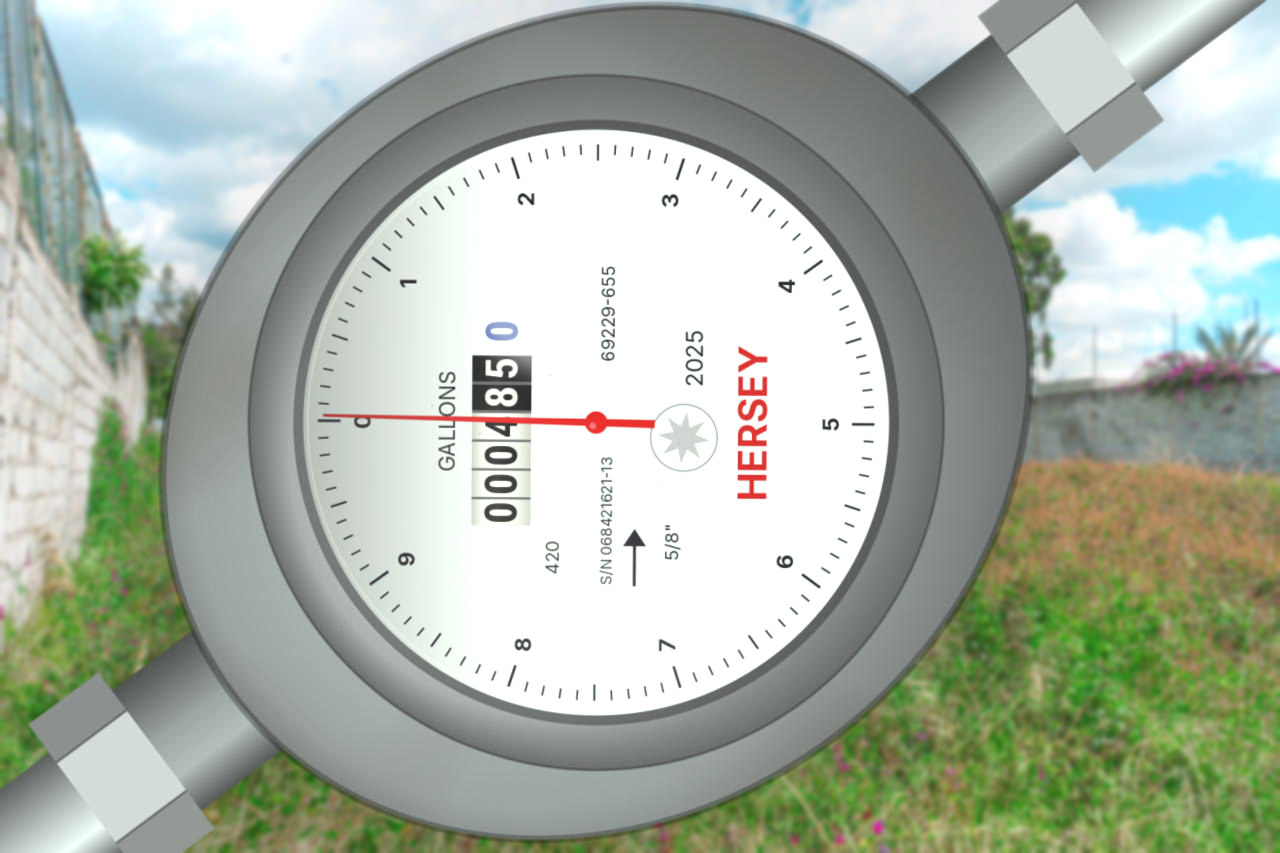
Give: 4850.0; gal
